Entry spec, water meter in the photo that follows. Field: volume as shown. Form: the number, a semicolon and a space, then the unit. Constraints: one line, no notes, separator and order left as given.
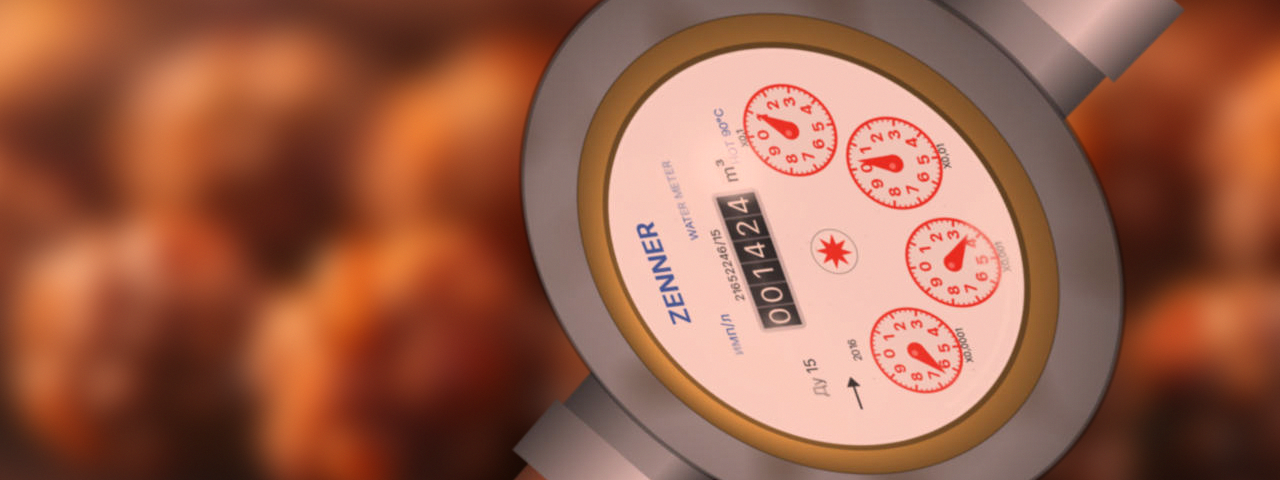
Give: 1424.1036; m³
